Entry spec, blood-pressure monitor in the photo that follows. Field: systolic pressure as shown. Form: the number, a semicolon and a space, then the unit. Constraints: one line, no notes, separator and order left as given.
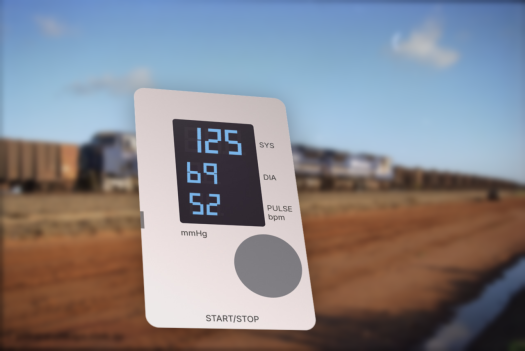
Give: 125; mmHg
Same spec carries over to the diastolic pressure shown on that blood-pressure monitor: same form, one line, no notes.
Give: 69; mmHg
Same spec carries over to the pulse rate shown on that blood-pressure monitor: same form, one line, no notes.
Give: 52; bpm
